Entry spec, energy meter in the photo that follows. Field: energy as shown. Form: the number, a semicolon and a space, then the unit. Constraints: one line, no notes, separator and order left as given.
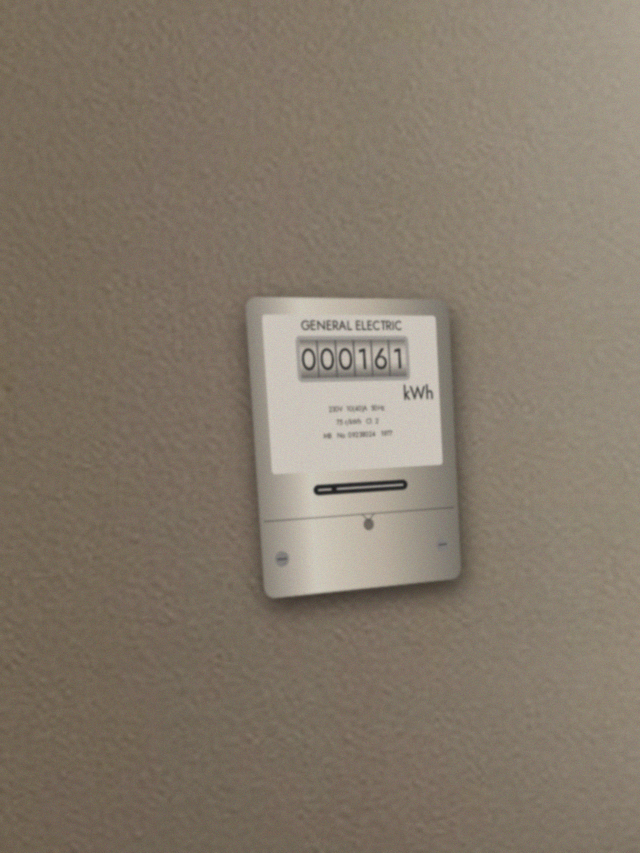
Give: 161; kWh
